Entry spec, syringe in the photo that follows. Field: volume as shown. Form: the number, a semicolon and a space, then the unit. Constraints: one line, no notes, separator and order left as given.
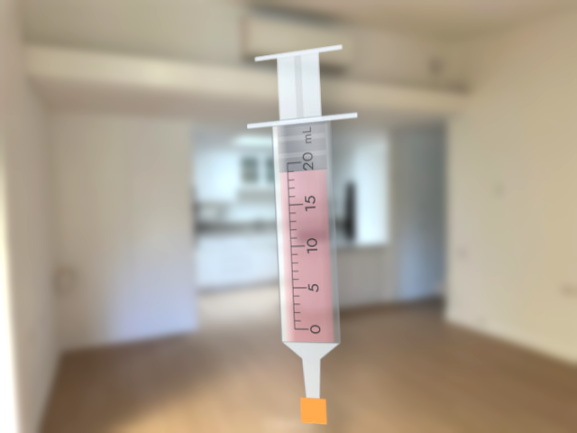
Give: 19; mL
